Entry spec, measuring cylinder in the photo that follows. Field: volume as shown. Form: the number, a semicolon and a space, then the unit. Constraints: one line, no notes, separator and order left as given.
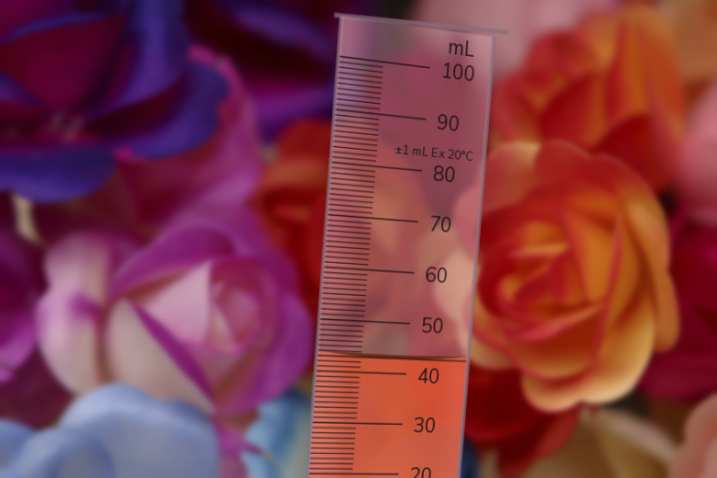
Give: 43; mL
